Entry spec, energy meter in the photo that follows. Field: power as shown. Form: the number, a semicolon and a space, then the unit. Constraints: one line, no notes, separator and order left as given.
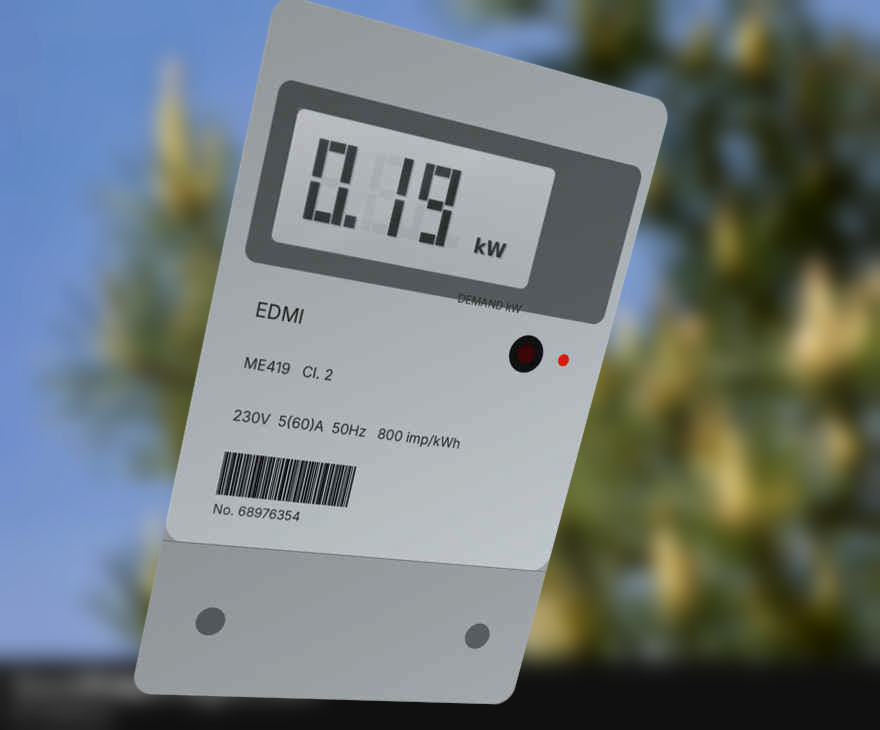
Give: 0.19; kW
